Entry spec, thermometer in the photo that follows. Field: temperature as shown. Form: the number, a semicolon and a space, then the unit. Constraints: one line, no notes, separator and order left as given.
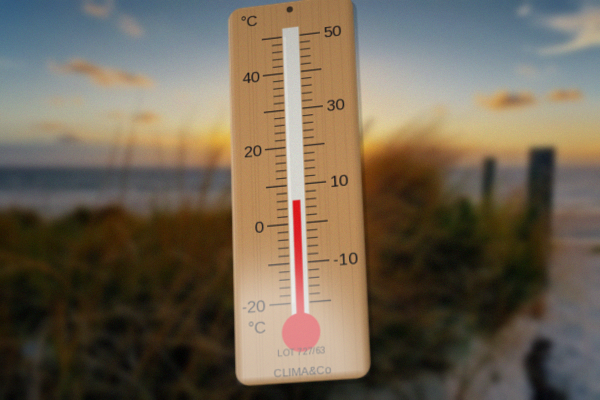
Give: 6; °C
